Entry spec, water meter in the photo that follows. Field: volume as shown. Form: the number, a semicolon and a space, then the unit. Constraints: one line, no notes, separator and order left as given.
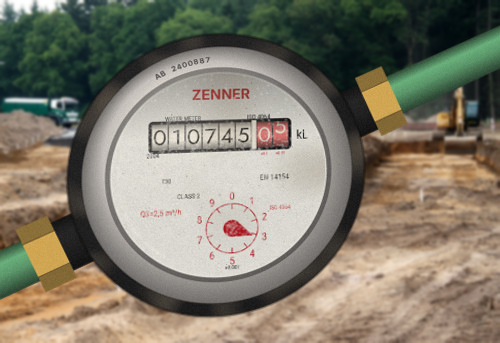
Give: 10745.053; kL
